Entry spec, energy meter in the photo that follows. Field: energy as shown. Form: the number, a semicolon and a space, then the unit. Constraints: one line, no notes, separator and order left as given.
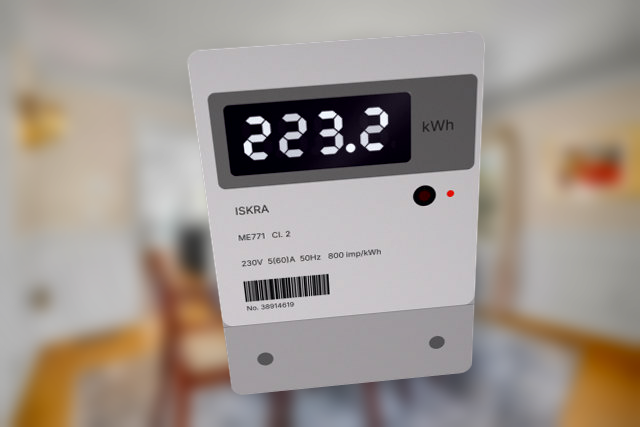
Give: 223.2; kWh
